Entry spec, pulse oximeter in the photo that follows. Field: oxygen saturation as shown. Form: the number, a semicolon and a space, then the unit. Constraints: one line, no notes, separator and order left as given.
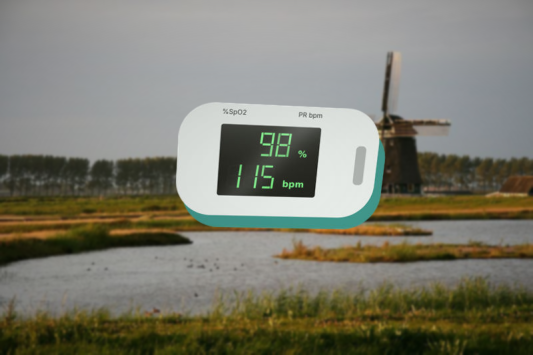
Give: 98; %
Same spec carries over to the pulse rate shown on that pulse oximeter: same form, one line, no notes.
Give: 115; bpm
